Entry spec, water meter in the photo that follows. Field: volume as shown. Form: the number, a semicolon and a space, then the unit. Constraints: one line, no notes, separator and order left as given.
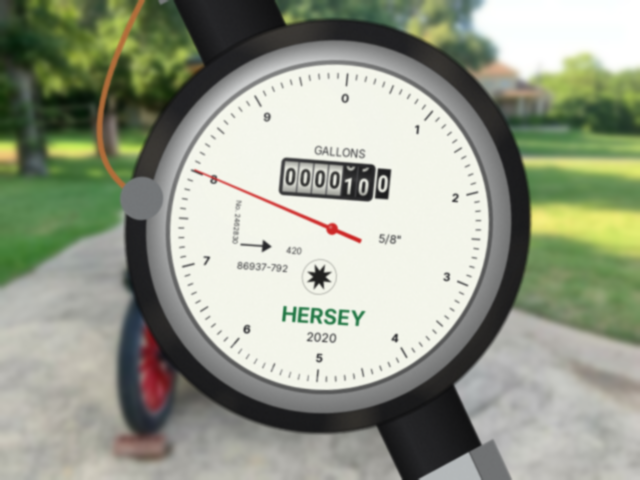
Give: 98.0; gal
